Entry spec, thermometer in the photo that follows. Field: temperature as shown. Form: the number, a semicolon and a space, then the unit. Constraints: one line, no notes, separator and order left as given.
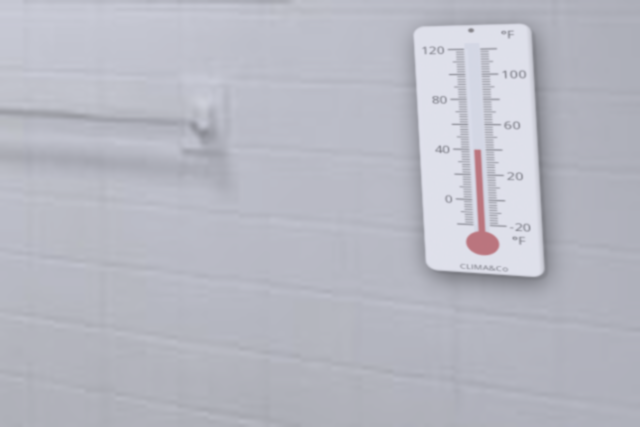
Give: 40; °F
